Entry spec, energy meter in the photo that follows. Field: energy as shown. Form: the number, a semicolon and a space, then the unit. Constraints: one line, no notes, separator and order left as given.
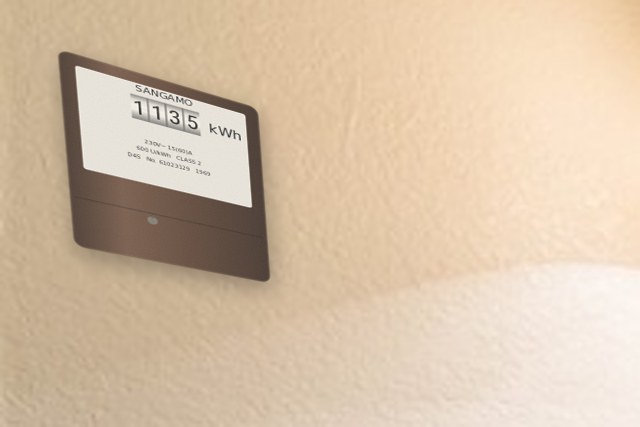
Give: 1135; kWh
